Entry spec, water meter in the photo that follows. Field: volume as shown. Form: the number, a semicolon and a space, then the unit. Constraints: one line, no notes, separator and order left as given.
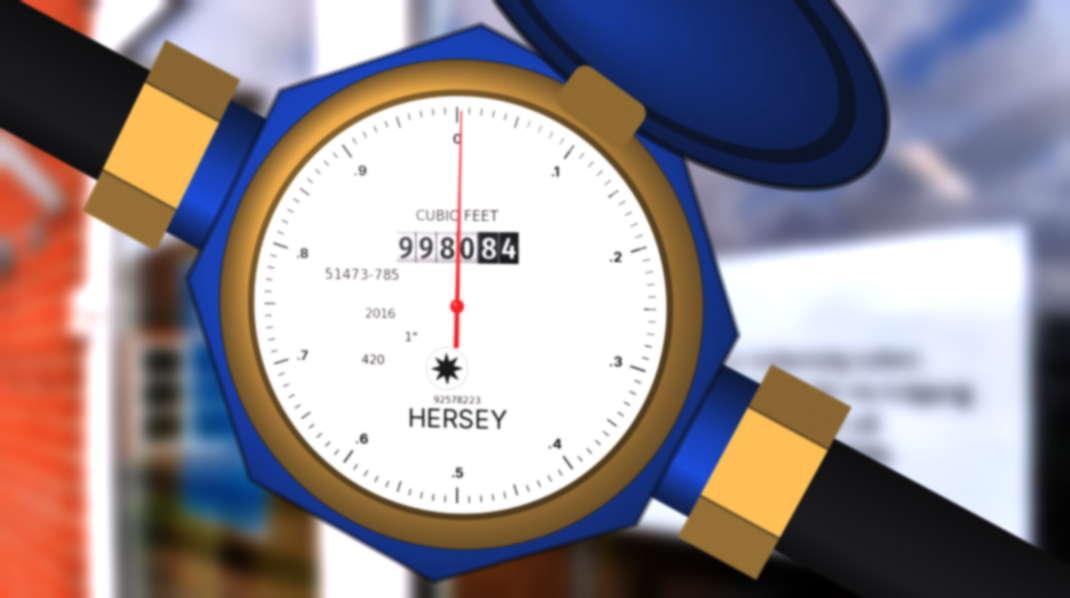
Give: 998084.00; ft³
